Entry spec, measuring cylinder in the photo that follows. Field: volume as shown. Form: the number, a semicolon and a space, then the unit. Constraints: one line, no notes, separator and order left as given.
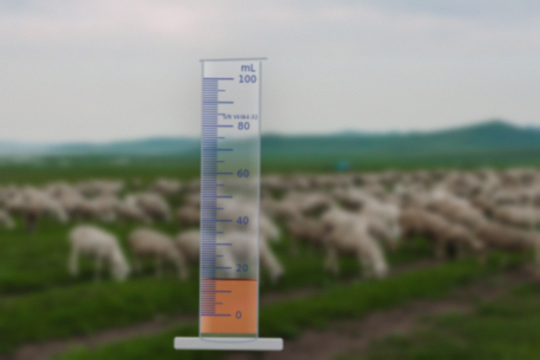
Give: 15; mL
